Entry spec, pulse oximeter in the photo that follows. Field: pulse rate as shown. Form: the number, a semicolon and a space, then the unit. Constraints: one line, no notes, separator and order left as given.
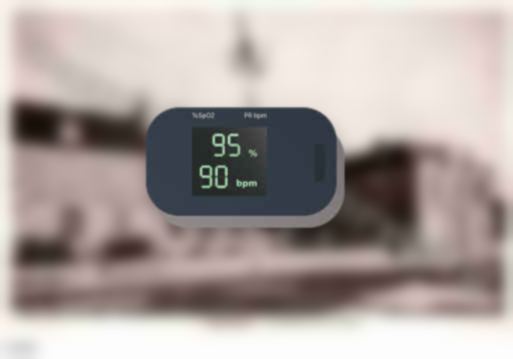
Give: 90; bpm
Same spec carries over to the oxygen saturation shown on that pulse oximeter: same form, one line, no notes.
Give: 95; %
